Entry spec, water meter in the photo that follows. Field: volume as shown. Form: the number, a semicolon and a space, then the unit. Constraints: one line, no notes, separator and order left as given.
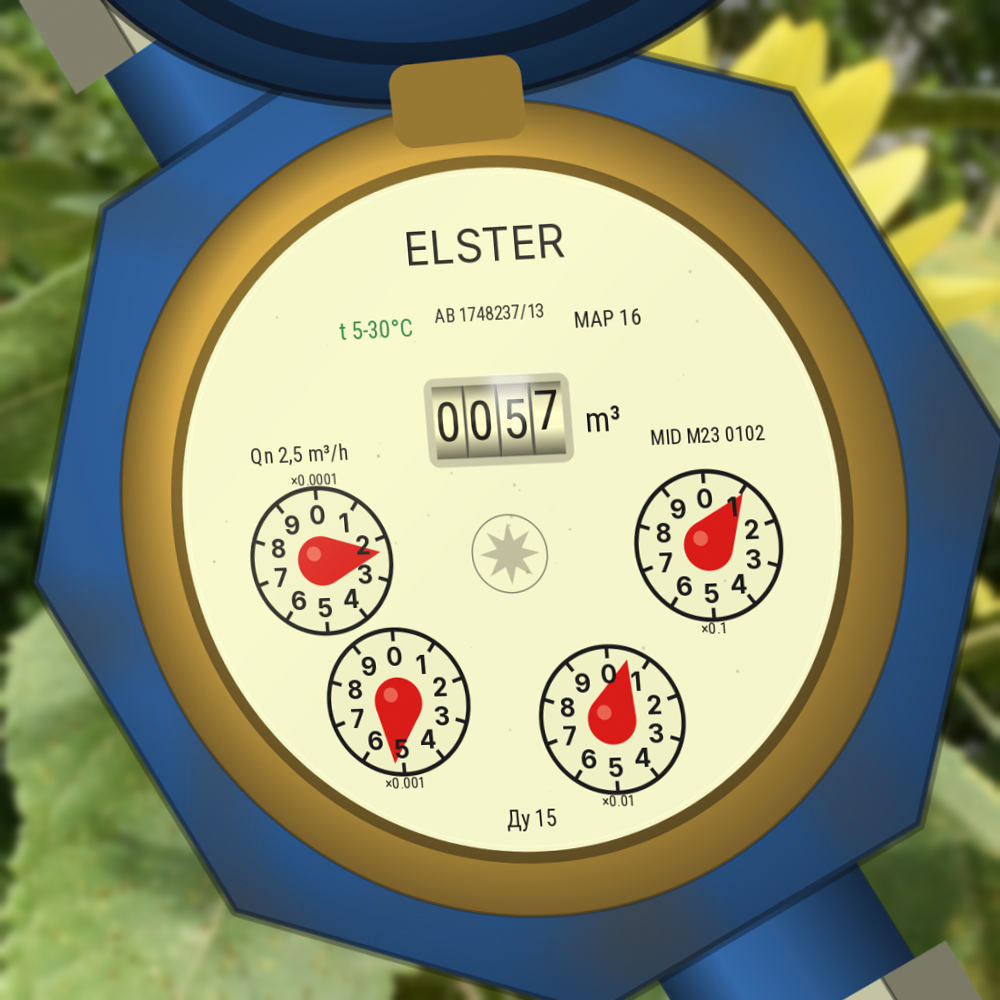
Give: 57.1052; m³
